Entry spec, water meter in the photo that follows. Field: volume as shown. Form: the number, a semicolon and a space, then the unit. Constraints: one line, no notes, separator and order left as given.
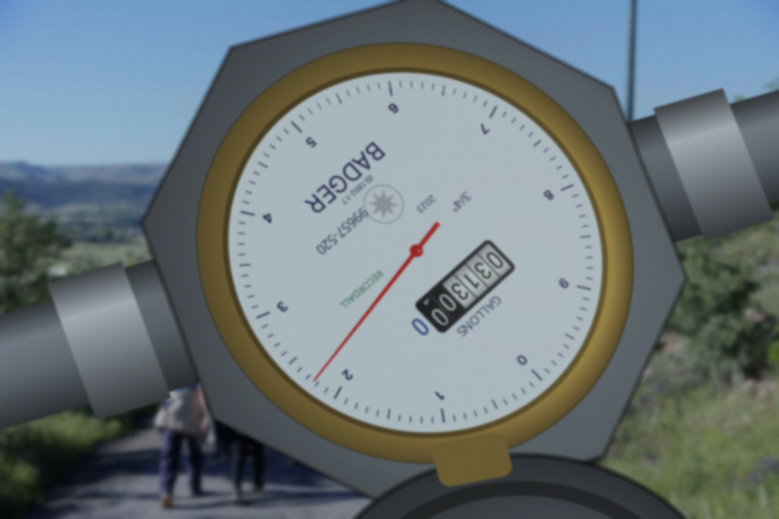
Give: 313002.2; gal
